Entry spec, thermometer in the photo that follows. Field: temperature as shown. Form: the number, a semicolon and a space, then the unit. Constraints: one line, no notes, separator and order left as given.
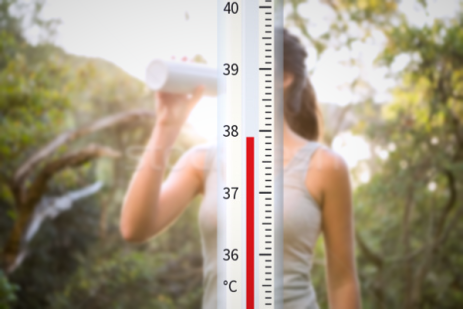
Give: 37.9; °C
